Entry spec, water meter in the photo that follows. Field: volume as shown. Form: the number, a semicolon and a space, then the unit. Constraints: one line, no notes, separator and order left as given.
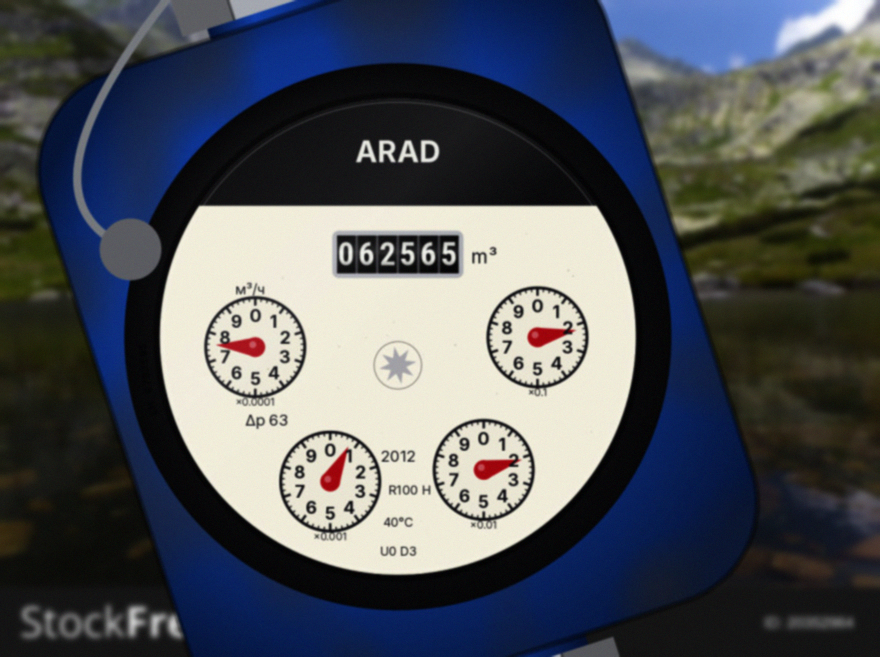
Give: 62565.2207; m³
